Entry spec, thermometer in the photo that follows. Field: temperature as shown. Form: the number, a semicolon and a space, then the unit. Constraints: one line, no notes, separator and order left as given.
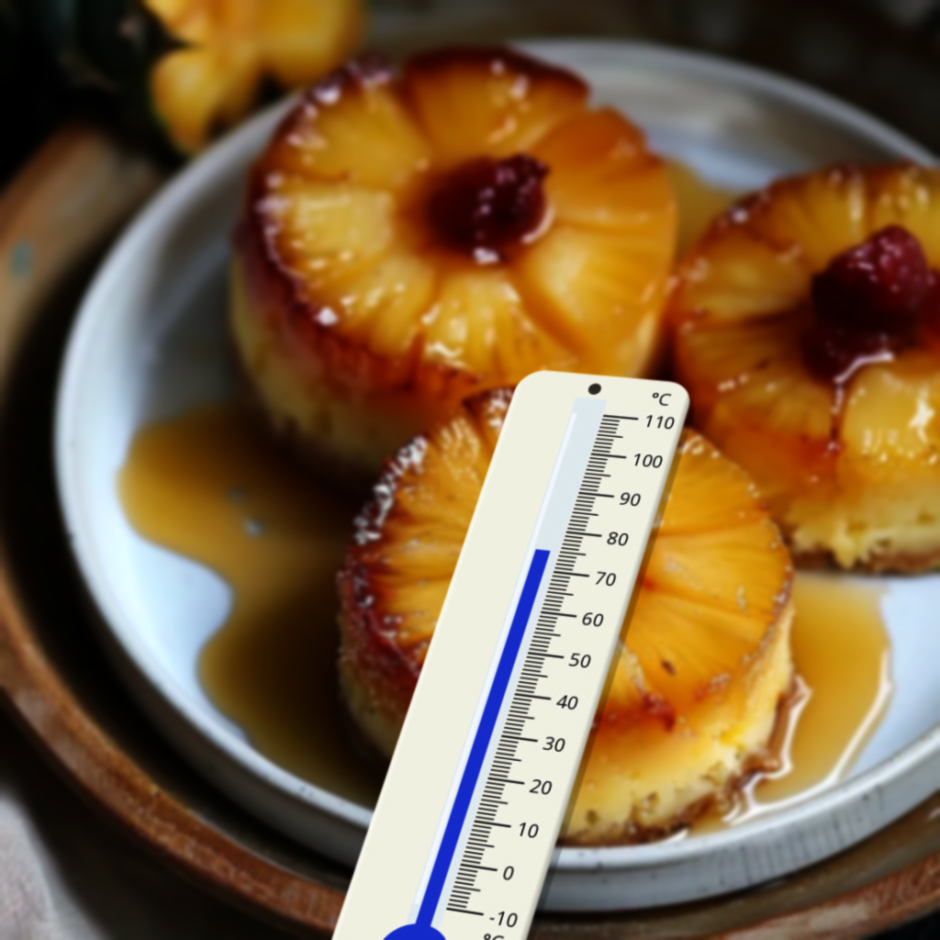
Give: 75; °C
